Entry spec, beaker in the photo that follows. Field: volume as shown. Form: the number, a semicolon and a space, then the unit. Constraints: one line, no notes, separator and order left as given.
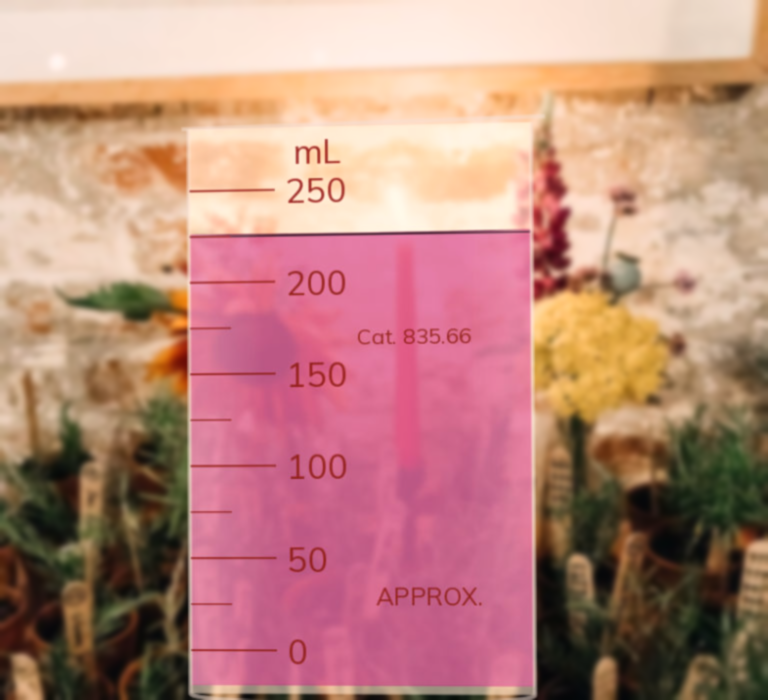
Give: 225; mL
